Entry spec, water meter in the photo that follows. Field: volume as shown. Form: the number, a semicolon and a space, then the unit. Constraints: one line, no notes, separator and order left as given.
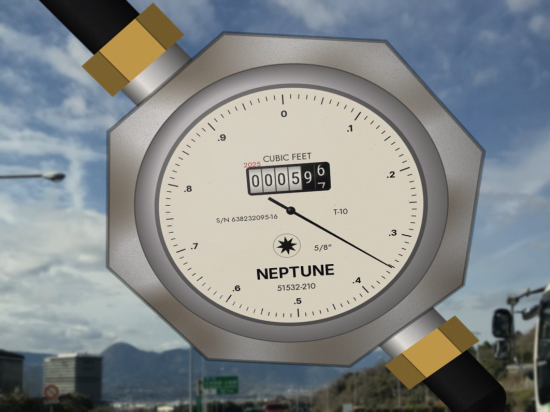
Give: 596.35; ft³
